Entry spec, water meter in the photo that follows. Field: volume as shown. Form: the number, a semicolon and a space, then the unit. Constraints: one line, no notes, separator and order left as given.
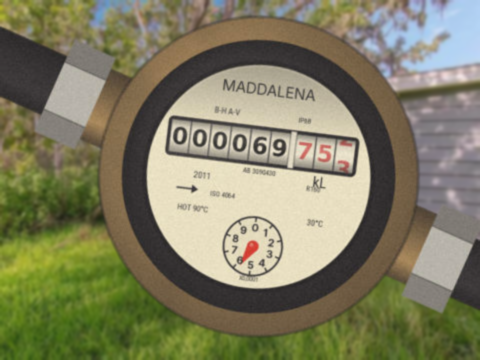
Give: 69.7525; kL
